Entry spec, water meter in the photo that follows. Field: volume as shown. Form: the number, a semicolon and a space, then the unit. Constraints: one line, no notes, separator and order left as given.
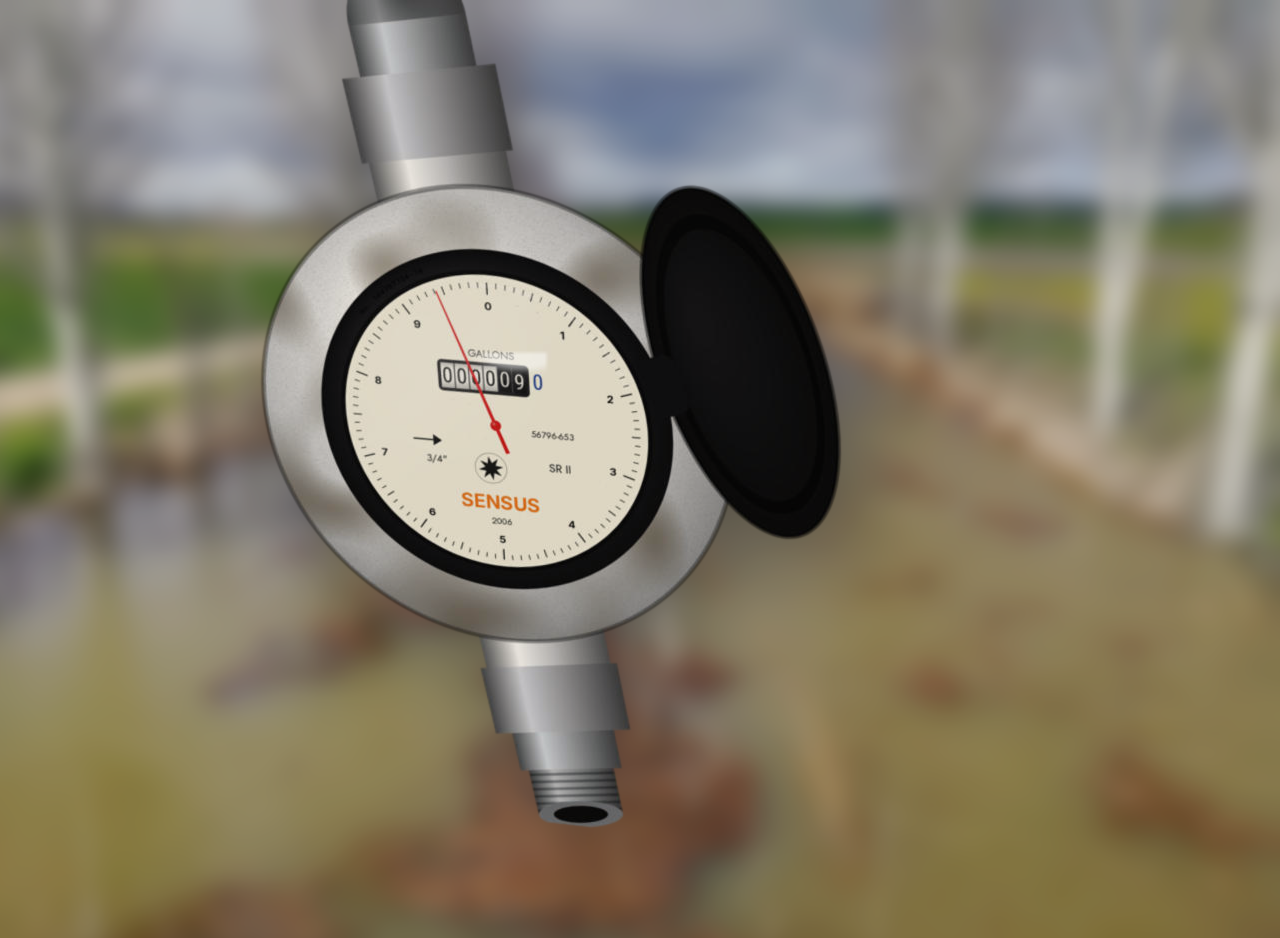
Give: 89.4; gal
